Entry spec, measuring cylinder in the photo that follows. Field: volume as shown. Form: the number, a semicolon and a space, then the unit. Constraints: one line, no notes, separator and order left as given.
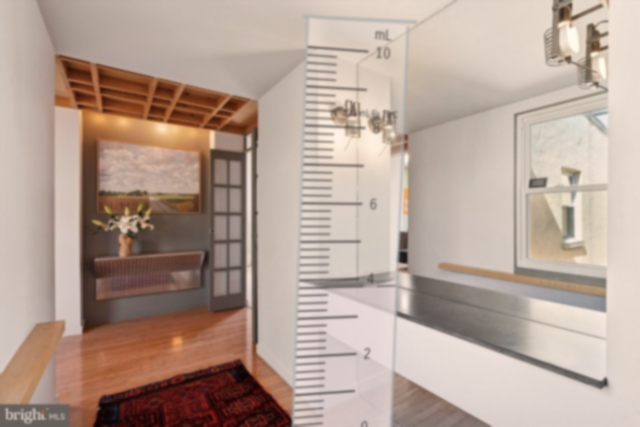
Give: 3.8; mL
